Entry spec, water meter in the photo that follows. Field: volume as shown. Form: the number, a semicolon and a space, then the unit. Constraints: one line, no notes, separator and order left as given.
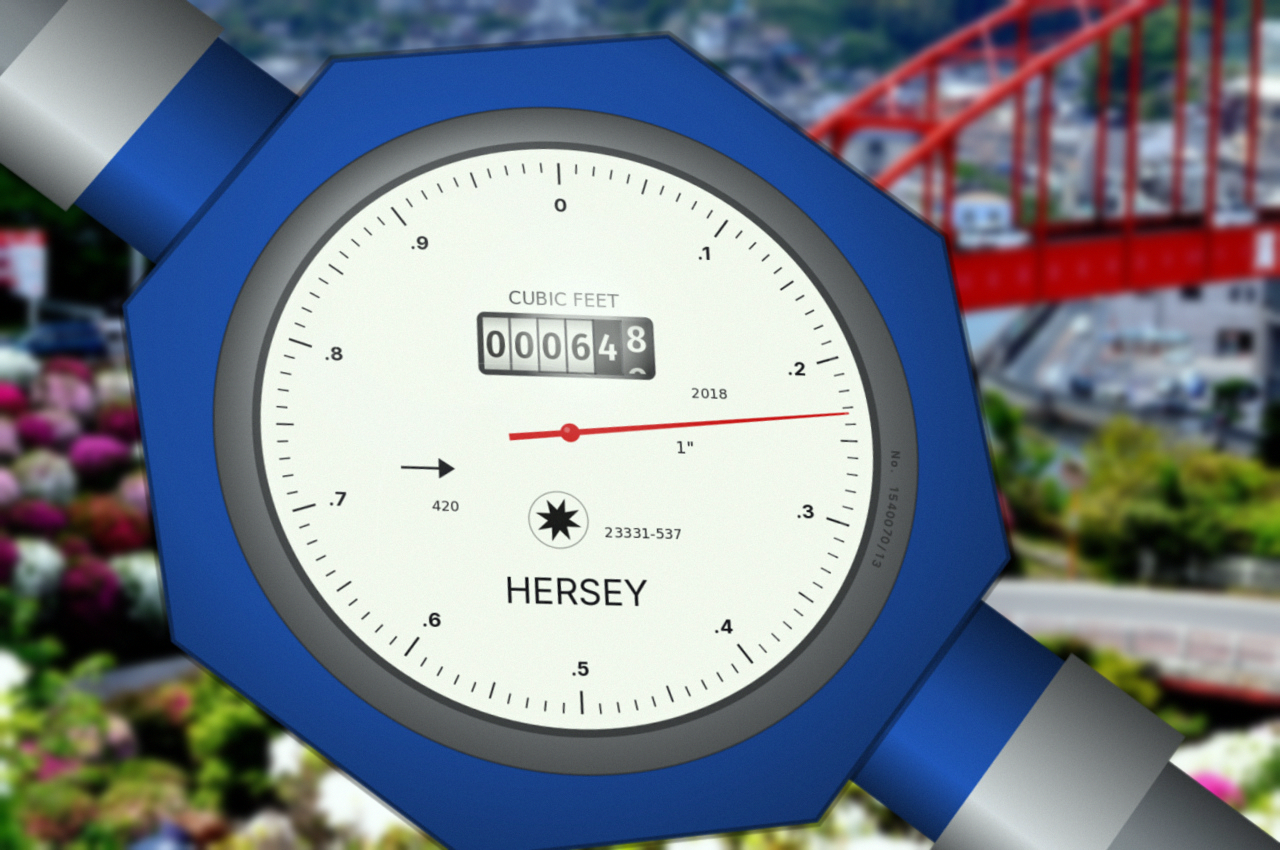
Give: 648.23; ft³
